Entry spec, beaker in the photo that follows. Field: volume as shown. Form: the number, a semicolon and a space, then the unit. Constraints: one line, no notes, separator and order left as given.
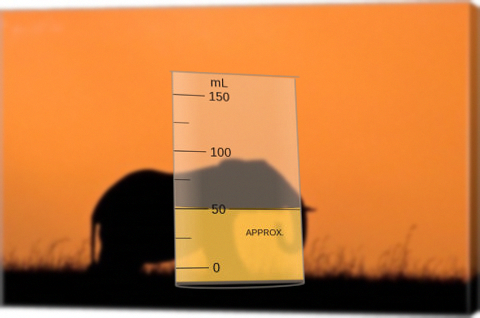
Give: 50; mL
